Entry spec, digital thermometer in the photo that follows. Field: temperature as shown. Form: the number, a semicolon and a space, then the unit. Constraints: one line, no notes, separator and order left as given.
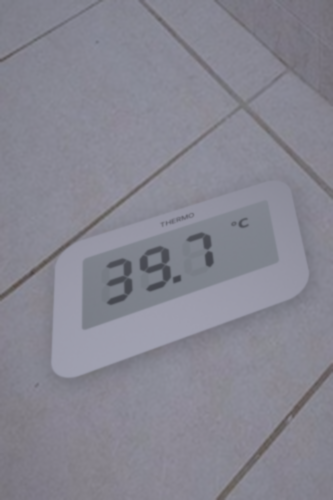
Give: 39.7; °C
